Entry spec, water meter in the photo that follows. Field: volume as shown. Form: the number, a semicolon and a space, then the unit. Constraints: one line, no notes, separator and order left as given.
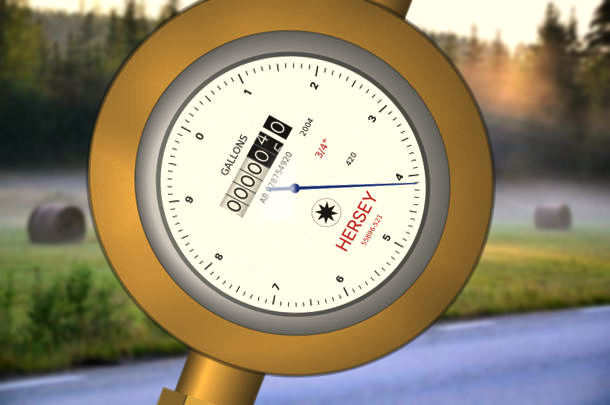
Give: 44.1; gal
